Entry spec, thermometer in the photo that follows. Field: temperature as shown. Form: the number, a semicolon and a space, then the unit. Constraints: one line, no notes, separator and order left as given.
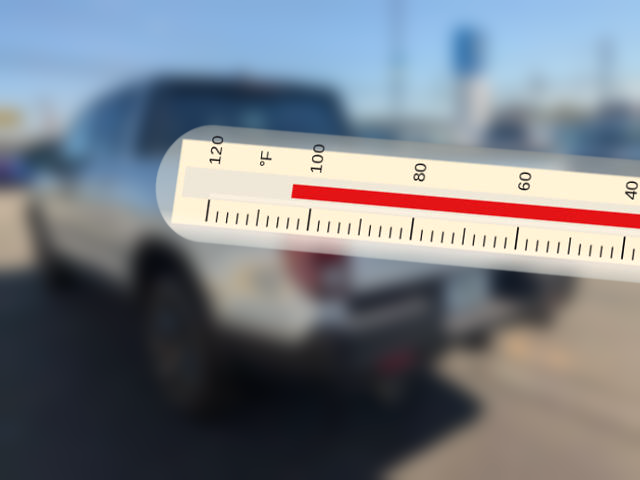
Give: 104; °F
